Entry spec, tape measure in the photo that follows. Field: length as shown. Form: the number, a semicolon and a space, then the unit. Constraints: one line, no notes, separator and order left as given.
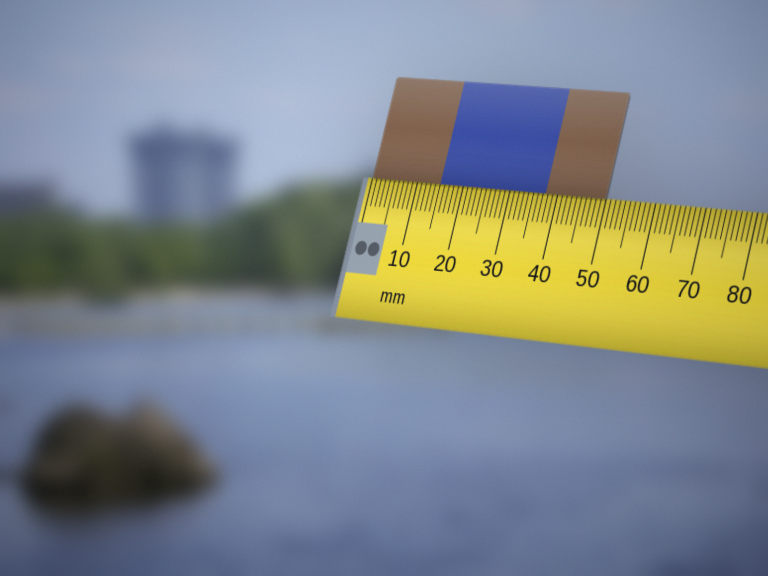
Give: 50; mm
